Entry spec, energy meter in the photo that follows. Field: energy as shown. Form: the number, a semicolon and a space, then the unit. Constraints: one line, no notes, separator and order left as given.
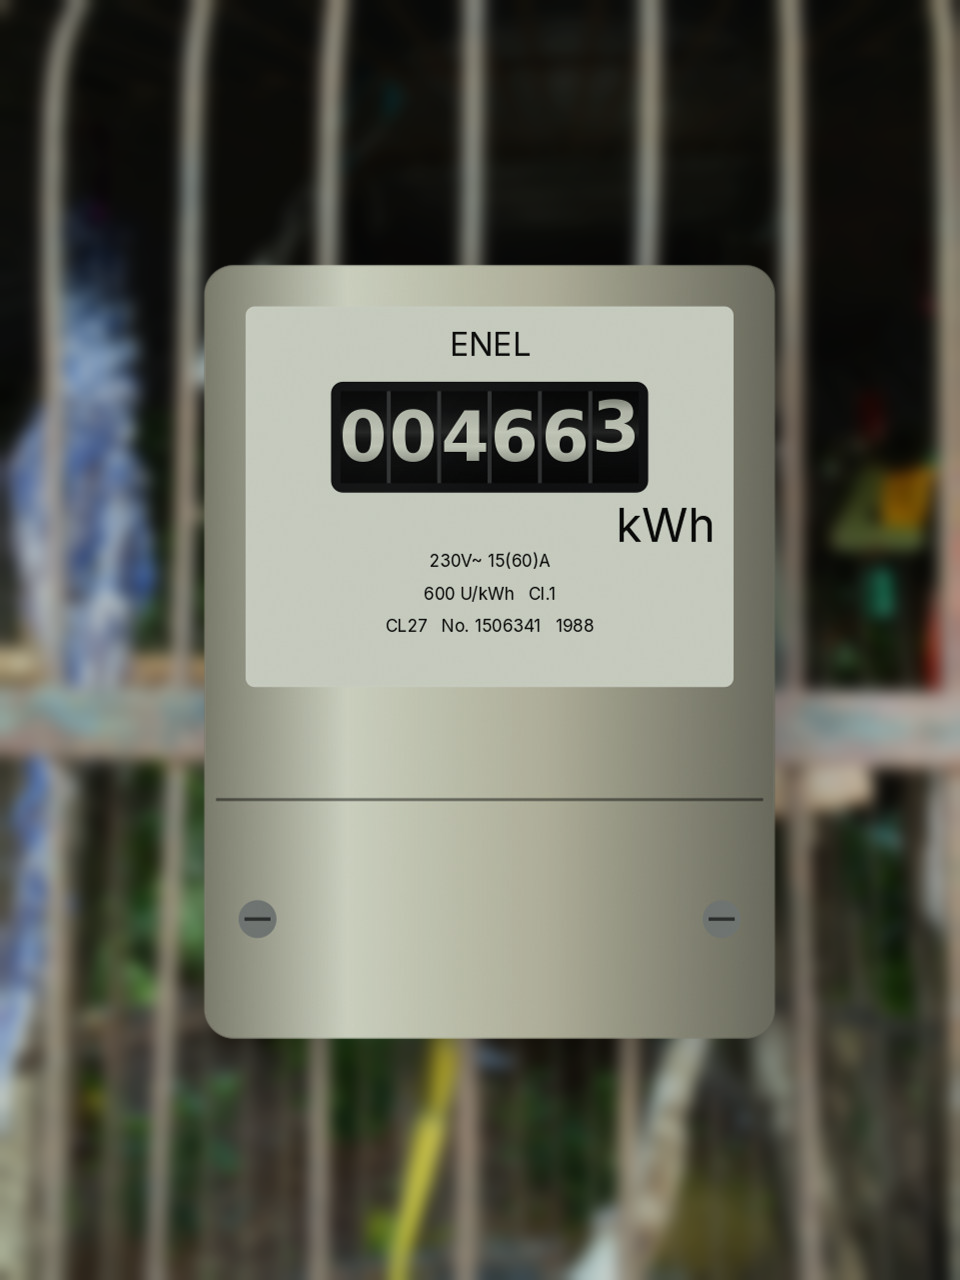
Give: 4663; kWh
